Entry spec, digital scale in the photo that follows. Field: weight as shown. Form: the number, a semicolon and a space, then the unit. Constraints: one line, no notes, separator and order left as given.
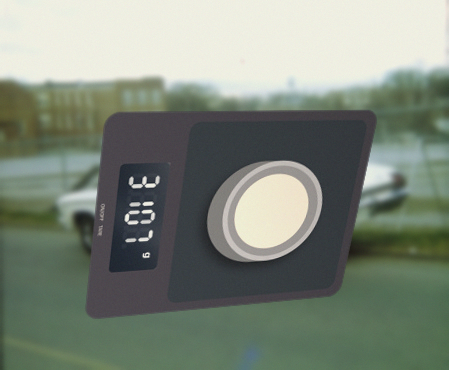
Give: 3107; g
